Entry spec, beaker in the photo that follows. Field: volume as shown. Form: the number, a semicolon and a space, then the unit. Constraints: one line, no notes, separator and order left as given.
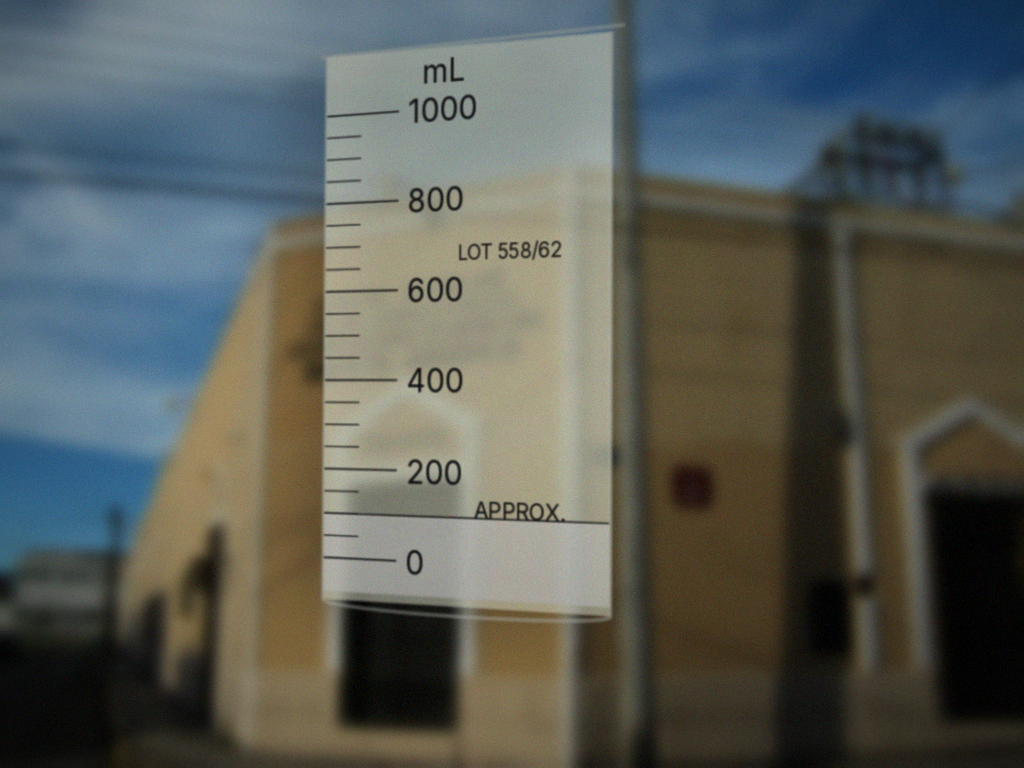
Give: 100; mL
